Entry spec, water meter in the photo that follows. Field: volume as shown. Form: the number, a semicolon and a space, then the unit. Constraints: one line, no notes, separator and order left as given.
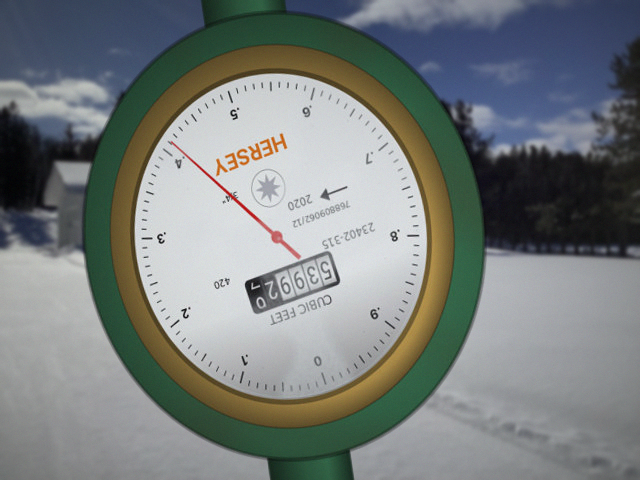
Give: 539926.41; ft³
